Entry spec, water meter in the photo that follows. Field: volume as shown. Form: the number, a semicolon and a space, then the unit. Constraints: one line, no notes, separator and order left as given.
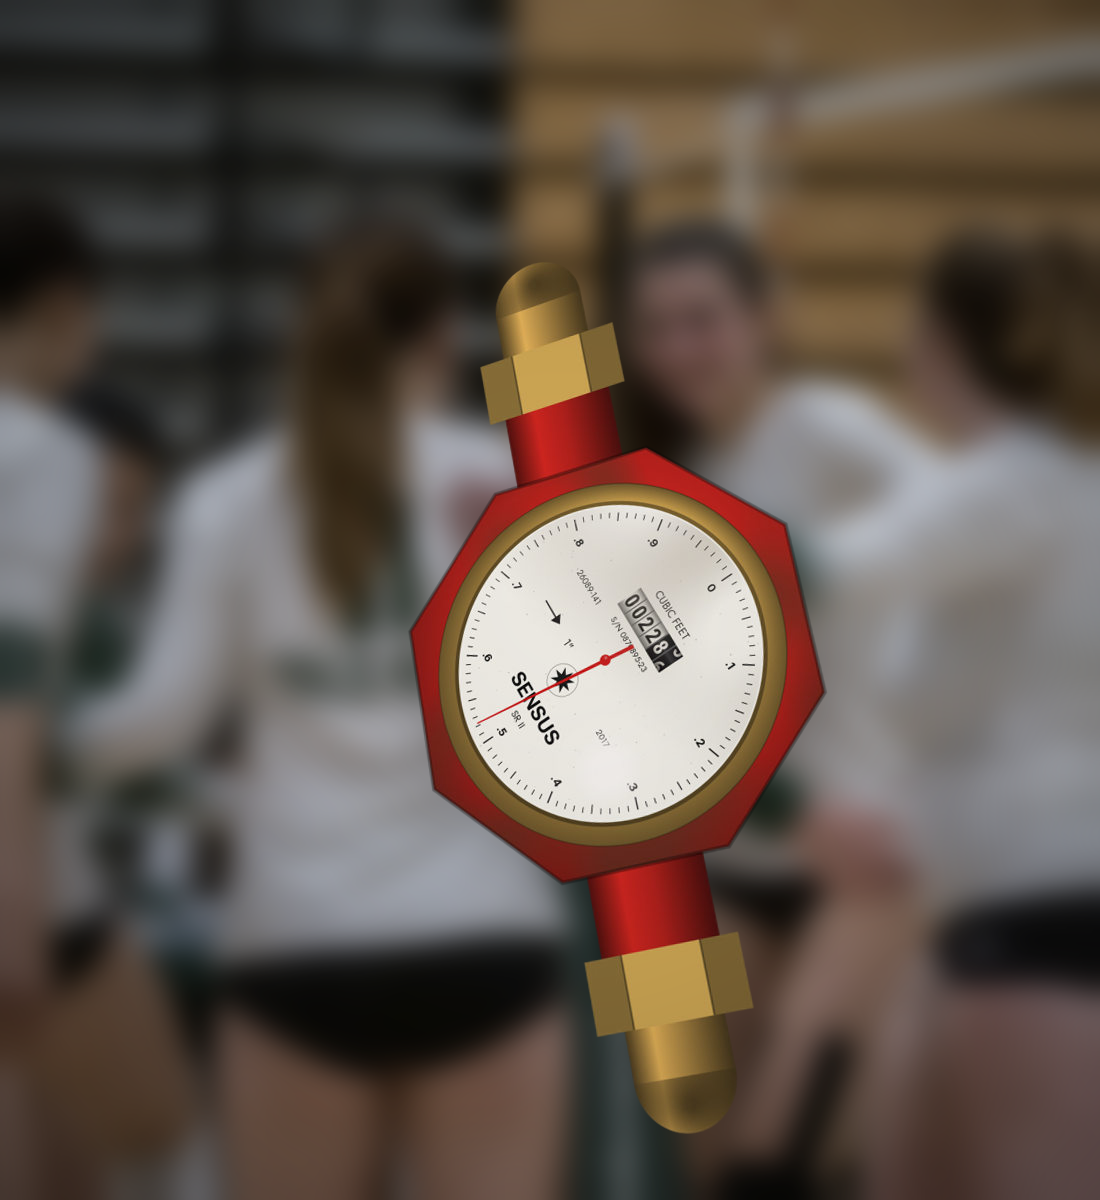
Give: 2285.52; ft³
